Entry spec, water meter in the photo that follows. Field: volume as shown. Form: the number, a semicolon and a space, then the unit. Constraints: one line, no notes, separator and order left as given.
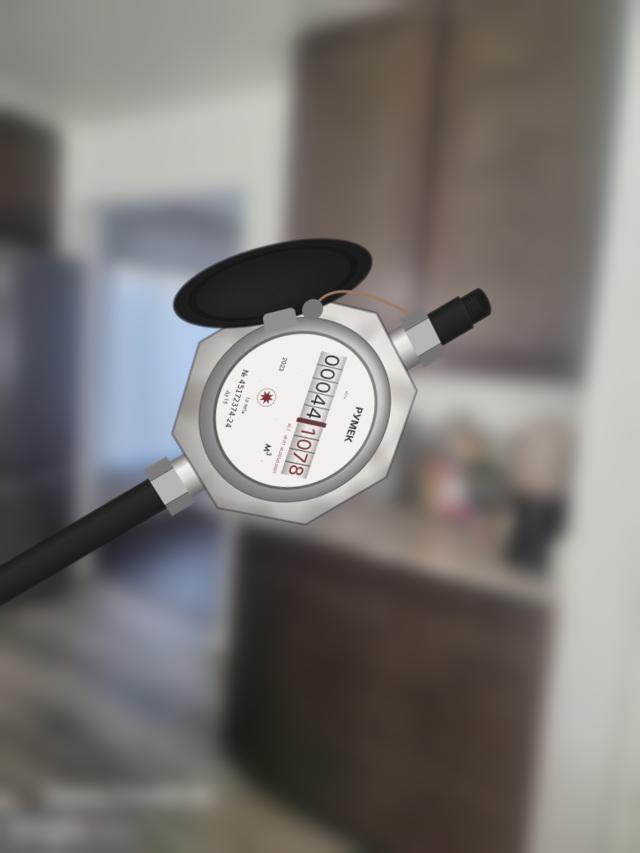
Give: 44.1078; m³
